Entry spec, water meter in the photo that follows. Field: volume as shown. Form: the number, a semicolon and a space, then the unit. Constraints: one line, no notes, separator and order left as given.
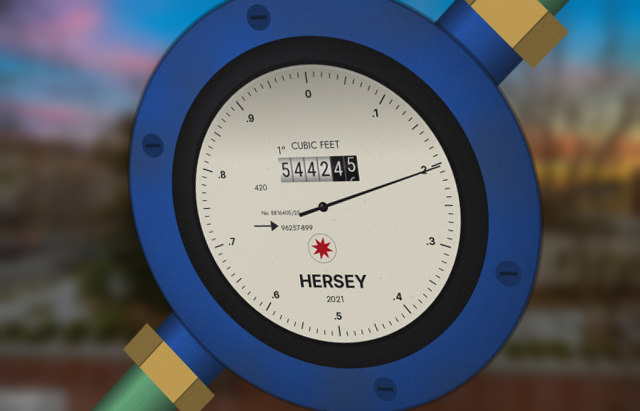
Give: 544245.20; ft³
